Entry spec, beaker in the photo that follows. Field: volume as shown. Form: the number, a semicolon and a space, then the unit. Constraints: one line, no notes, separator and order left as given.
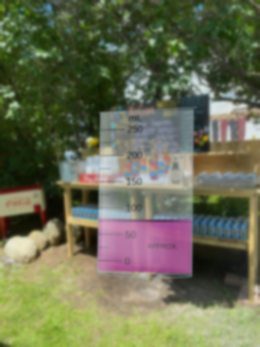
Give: 75; mL
